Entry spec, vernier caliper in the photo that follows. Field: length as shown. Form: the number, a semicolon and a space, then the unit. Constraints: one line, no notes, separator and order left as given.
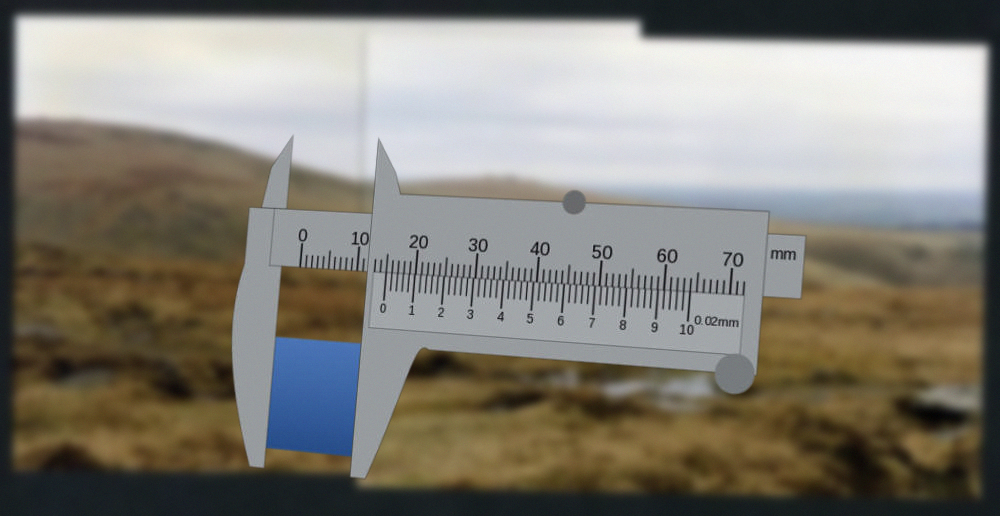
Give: 15.0; mm
